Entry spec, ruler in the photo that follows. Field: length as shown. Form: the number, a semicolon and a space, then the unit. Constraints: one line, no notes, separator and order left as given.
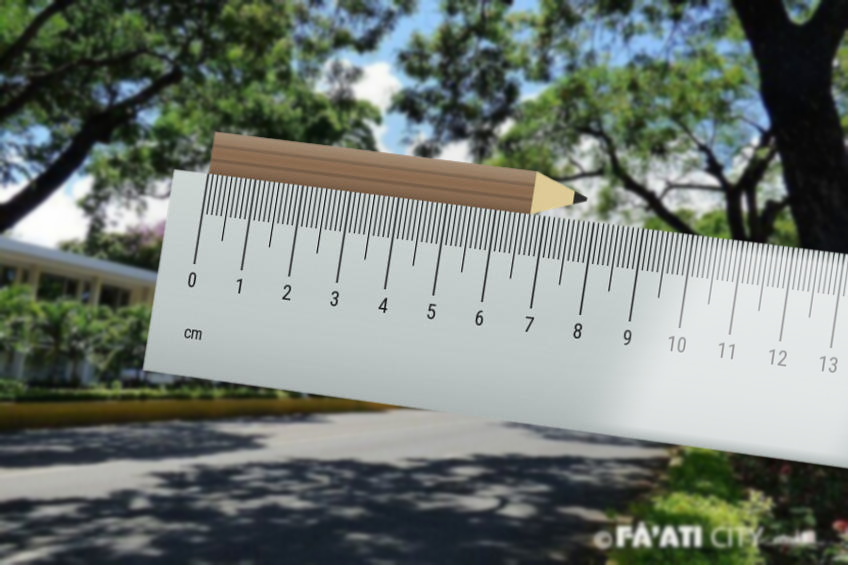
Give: 7.8; cm
